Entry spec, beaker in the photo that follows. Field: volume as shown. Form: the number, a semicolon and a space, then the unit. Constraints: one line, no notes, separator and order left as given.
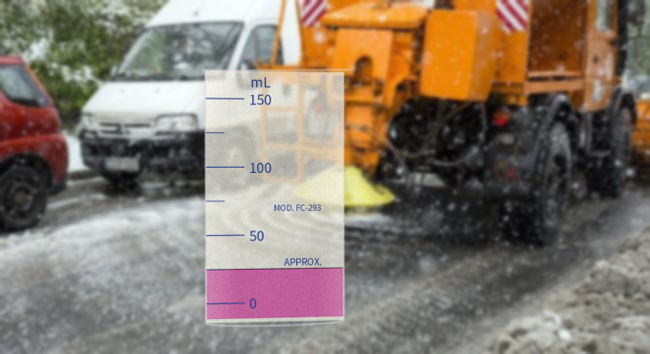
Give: 25; mL
